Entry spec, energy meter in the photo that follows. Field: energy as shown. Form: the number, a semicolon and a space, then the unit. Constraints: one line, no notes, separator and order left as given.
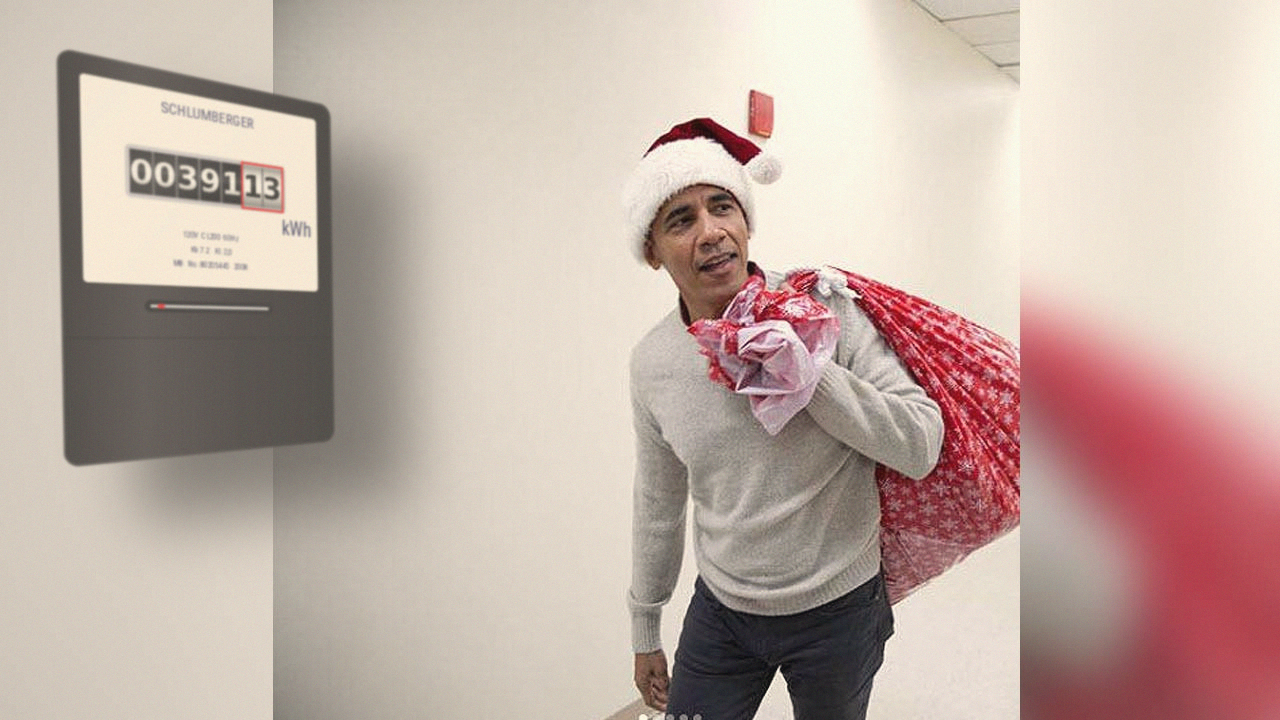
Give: 391.13; kWh
